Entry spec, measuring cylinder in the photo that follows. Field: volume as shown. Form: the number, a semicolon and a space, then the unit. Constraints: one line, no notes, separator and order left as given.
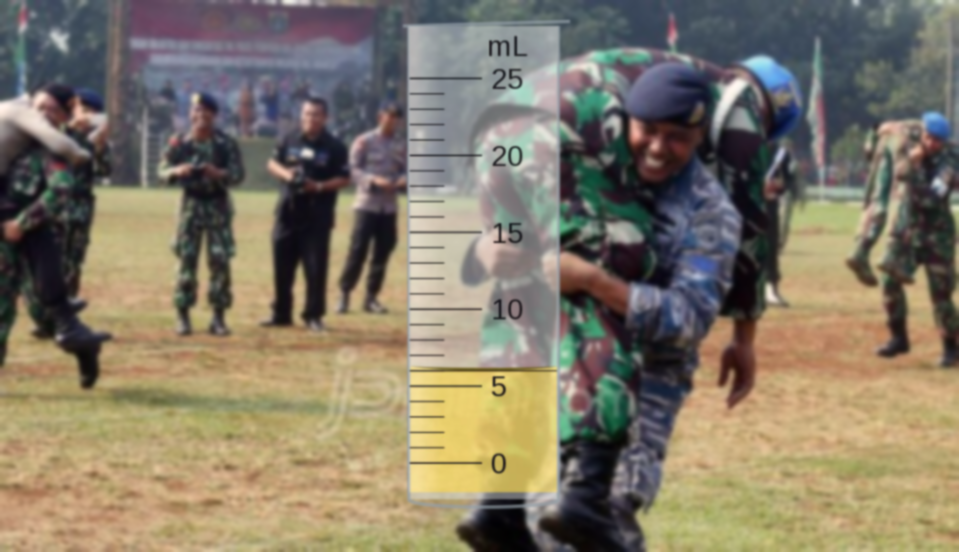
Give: 6; mL
